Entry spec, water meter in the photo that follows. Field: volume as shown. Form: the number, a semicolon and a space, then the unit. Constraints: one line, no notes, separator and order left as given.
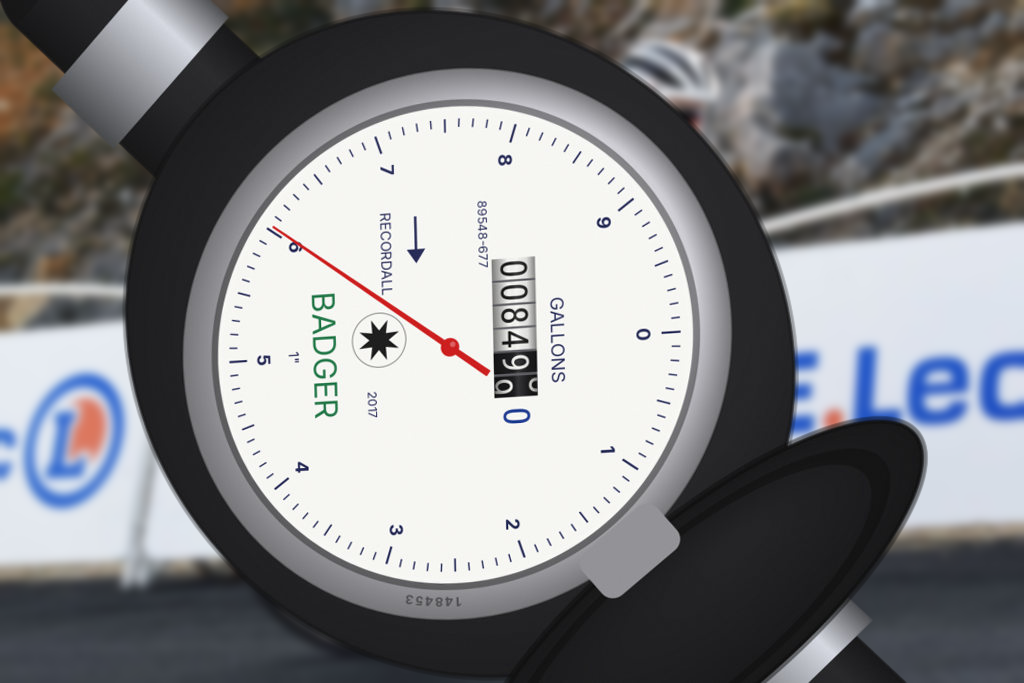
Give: 84986.0; gal
